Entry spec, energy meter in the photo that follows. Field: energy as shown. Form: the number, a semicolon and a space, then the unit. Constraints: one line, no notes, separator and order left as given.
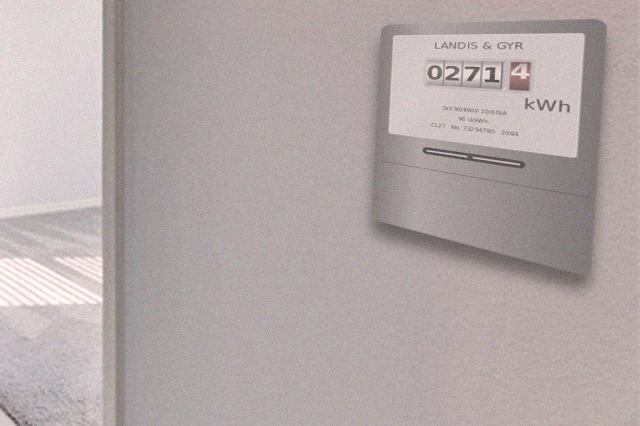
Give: 271.4; kWh
